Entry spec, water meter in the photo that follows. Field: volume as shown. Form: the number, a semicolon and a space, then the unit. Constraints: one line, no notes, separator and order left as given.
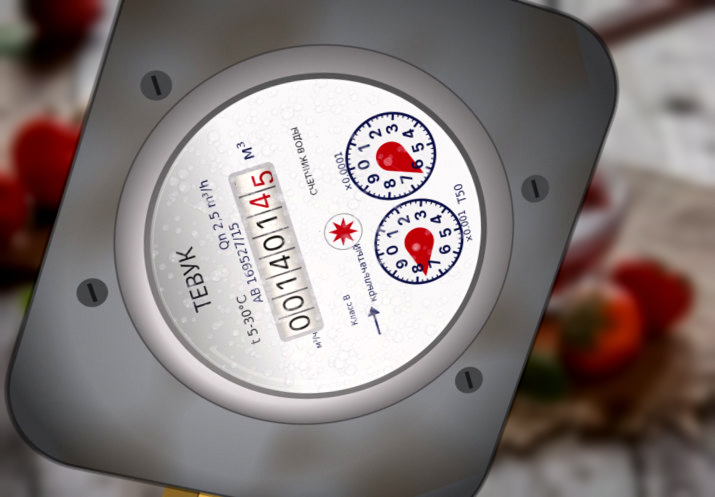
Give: 1401.4476; m³
